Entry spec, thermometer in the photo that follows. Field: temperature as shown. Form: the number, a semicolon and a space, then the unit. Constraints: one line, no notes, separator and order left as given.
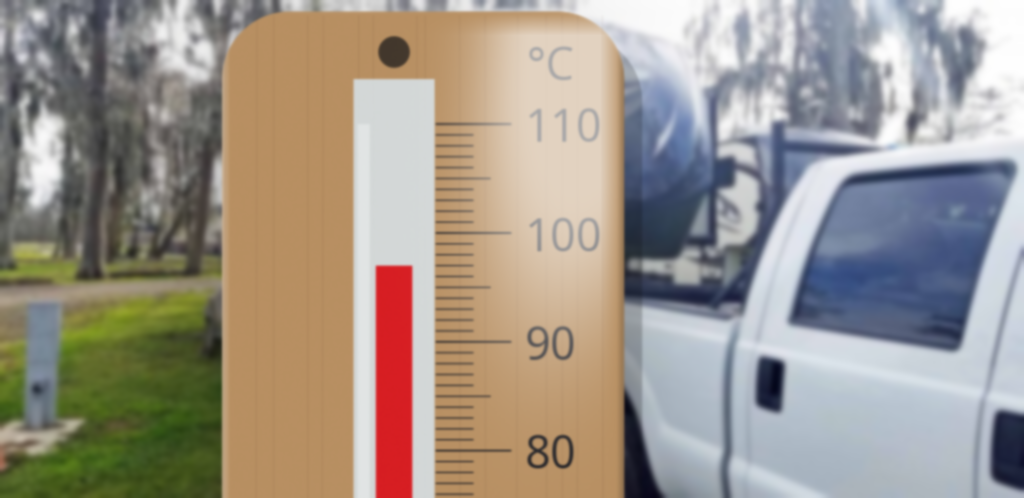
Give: 97; °C
